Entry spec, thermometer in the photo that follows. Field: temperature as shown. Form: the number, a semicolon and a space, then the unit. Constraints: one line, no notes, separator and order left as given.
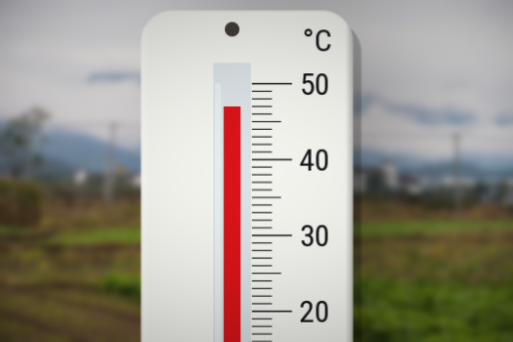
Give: 47; °C
